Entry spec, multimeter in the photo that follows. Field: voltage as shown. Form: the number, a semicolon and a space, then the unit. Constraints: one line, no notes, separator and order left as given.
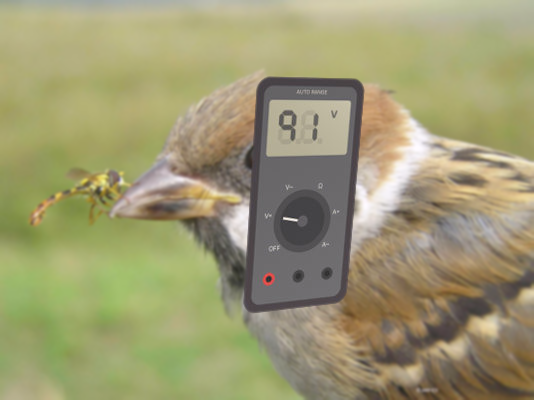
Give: 91; V
